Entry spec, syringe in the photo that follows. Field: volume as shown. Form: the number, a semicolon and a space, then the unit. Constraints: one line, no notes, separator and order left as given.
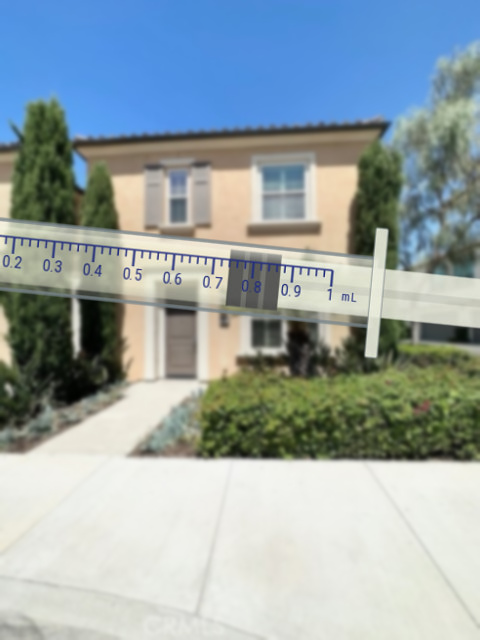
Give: 0.74; mL
